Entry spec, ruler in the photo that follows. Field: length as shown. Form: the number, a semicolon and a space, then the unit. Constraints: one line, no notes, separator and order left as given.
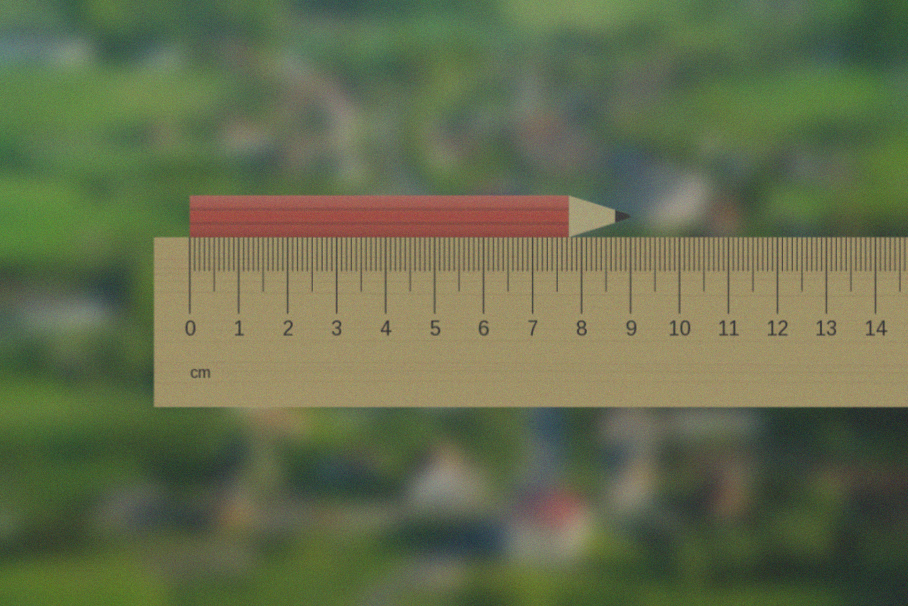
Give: 9; cm
